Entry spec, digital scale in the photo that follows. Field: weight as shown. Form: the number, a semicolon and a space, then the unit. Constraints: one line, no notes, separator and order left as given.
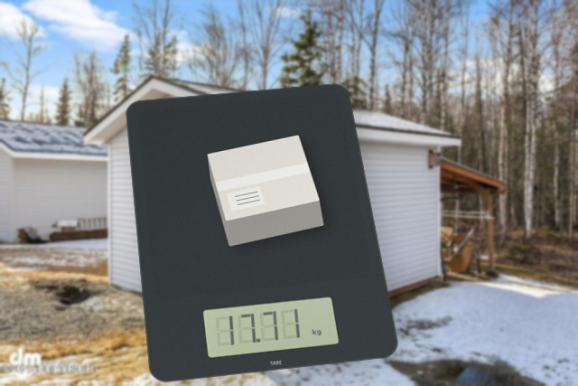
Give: 17.71; kg
